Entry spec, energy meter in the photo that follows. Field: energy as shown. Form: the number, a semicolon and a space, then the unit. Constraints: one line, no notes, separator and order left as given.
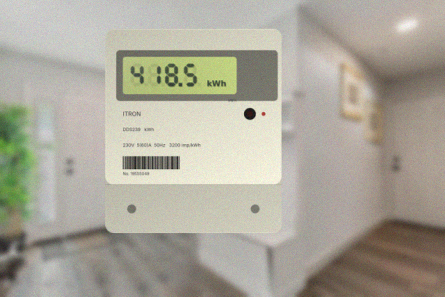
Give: 418.5; kWh
